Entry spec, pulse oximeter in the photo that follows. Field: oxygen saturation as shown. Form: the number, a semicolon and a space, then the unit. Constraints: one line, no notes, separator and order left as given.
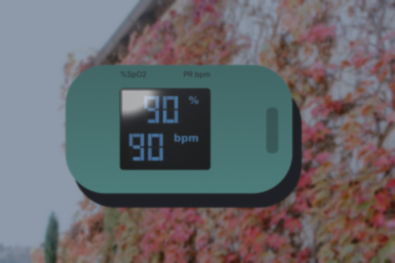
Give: 90; %
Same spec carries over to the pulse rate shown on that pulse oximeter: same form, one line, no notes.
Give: 90; bpm
